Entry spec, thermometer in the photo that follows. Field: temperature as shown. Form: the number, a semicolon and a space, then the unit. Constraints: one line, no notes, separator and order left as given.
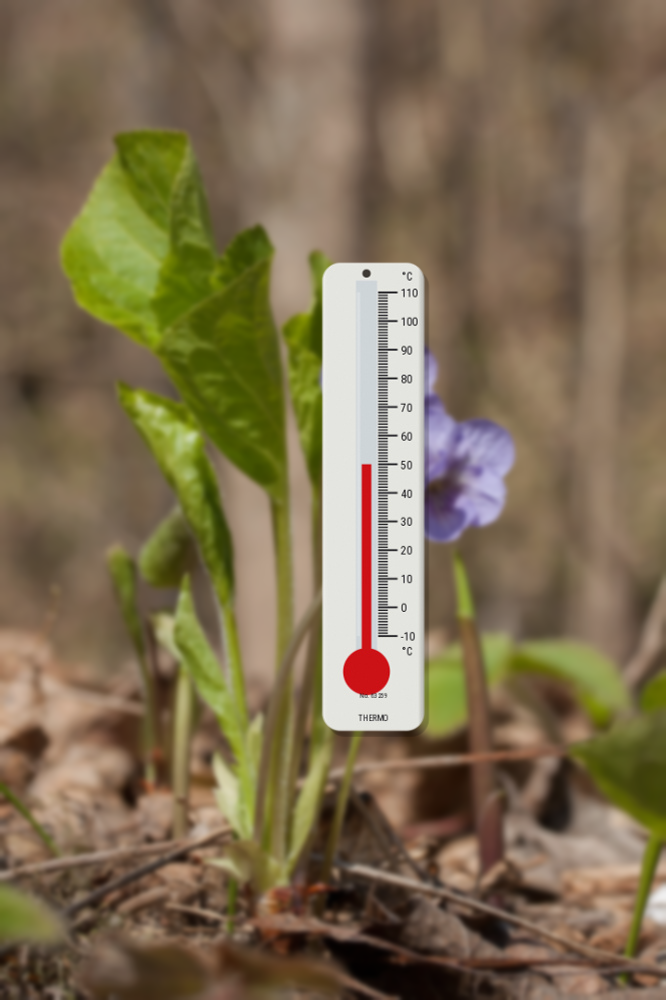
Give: 50; °C
